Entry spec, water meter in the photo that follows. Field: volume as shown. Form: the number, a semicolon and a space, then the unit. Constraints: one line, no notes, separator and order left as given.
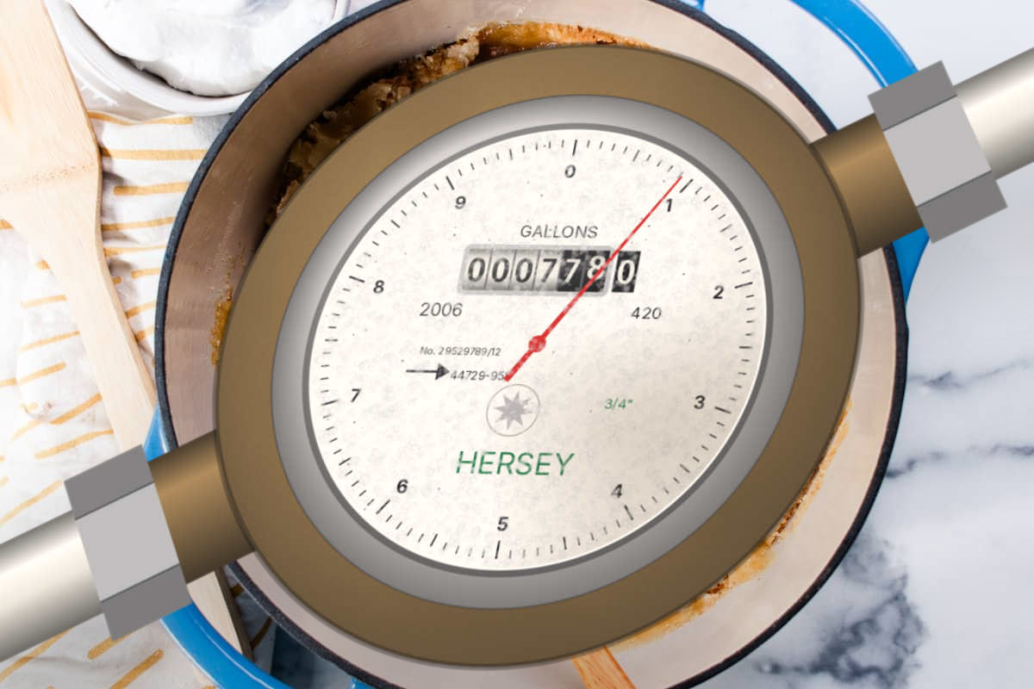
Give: 7780.9; gal
